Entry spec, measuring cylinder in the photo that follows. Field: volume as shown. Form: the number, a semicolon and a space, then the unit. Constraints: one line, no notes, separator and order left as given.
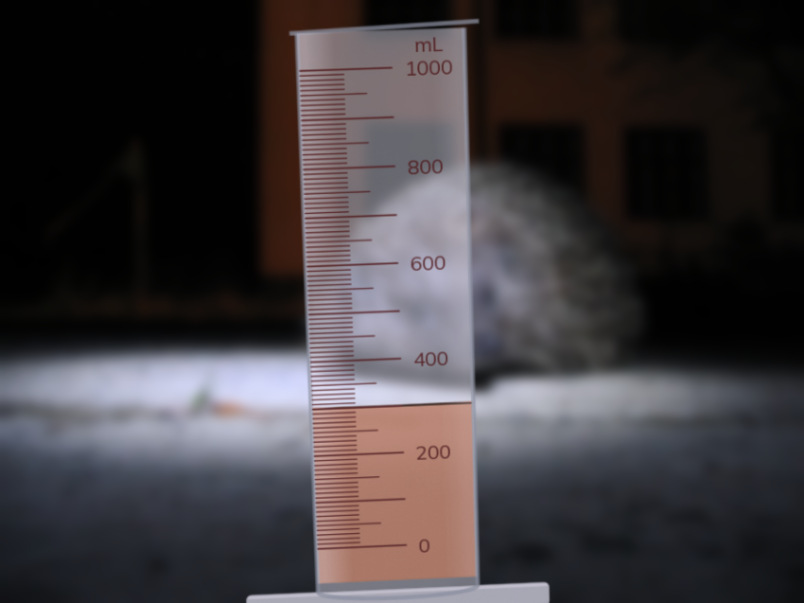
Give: 300; mL
